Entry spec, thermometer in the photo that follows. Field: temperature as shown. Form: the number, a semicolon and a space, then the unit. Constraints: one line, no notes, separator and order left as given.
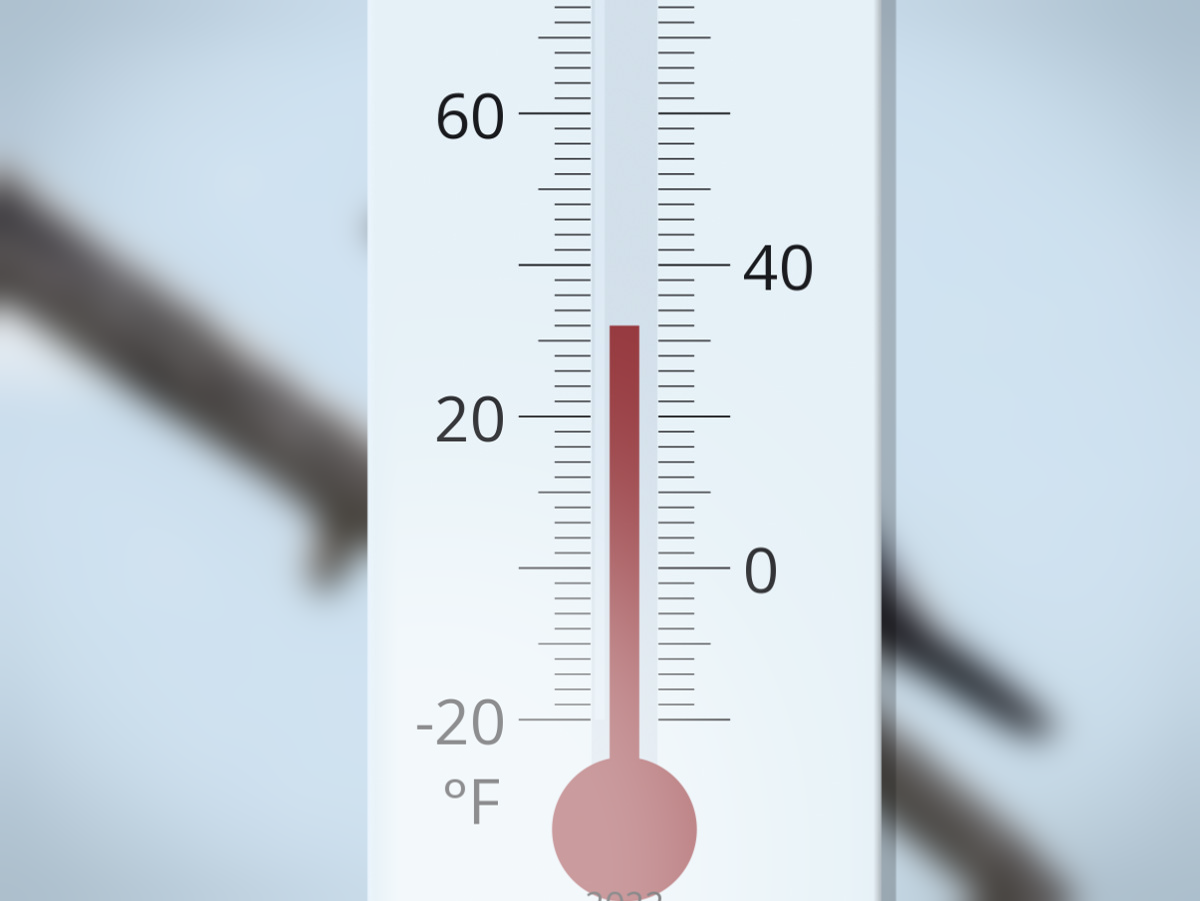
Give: 32; °F
